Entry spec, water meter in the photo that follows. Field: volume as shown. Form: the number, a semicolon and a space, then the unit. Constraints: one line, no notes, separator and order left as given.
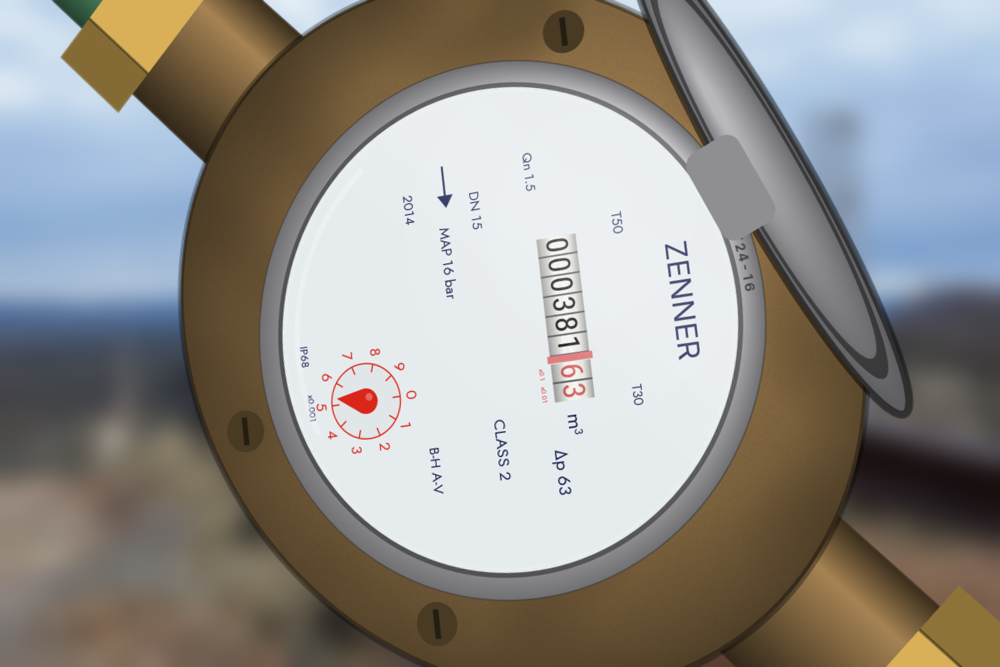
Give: 381.635; m³
